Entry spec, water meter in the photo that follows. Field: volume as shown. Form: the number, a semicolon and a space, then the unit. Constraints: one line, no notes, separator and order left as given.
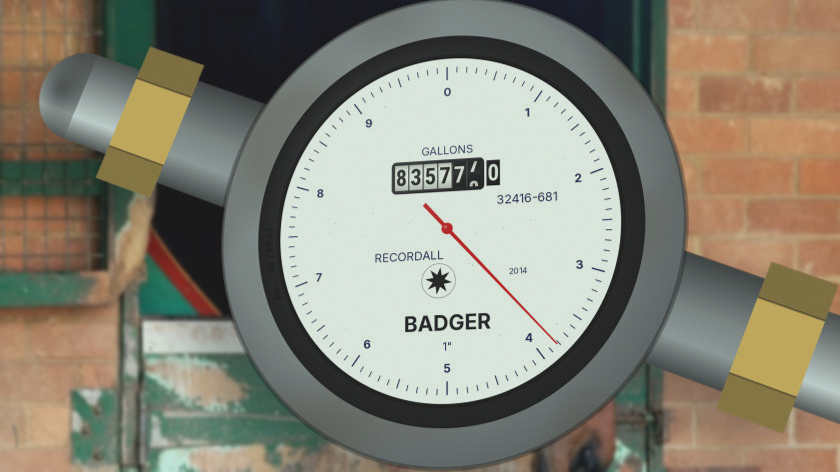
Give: 8357773.8; gal
